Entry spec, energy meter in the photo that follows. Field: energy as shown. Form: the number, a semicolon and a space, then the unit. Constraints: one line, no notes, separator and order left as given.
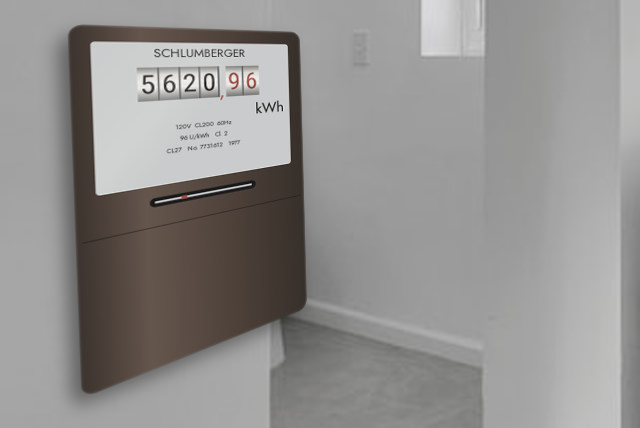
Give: 5620.96; kWh
